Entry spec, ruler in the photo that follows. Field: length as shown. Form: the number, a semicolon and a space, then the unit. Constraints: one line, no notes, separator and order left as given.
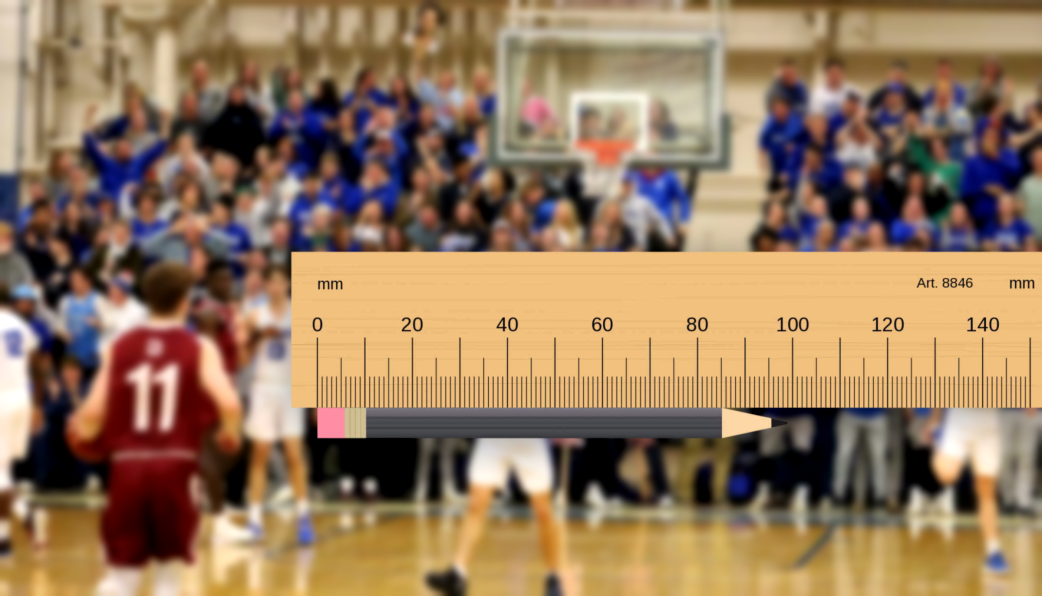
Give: 99; mm
